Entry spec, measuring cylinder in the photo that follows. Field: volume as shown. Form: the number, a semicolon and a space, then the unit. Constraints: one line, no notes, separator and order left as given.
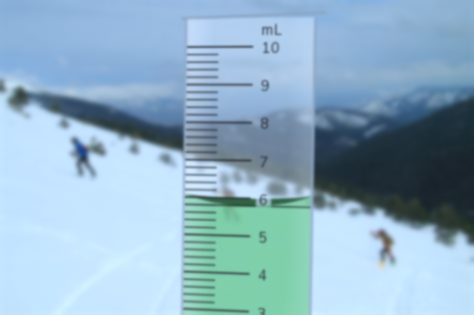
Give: 5.8; mL
